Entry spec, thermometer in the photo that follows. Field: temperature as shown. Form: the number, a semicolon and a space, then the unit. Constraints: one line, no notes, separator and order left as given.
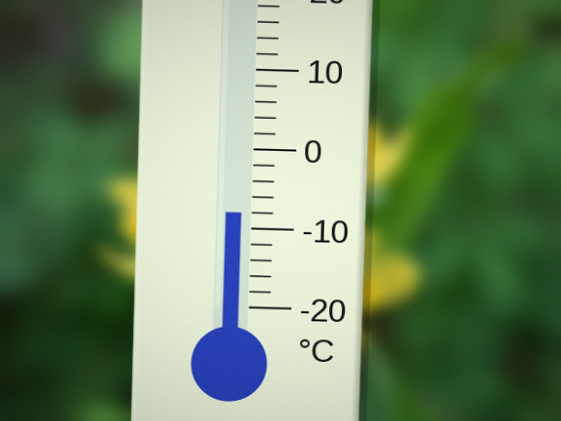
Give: -8; °C
